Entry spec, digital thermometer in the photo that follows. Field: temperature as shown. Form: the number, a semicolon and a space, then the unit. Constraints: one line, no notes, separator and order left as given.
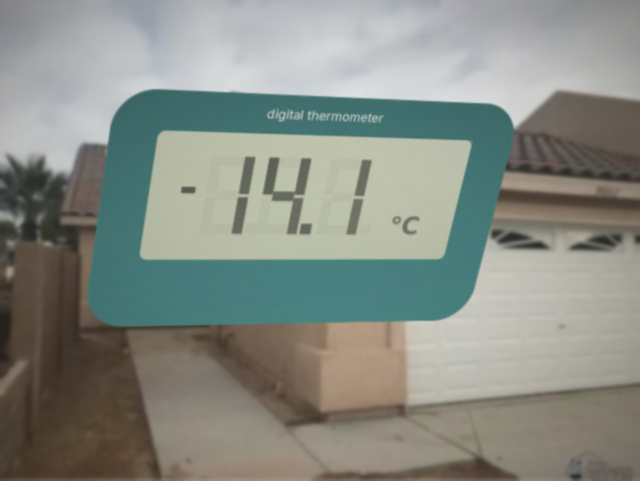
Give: -14.1; °C
